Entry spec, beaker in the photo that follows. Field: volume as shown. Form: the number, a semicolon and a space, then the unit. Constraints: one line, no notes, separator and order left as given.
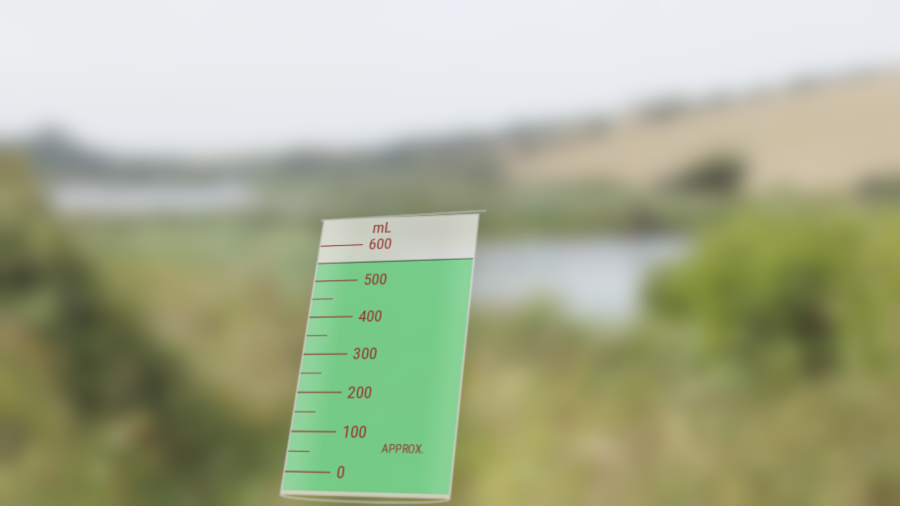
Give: 550; mL
